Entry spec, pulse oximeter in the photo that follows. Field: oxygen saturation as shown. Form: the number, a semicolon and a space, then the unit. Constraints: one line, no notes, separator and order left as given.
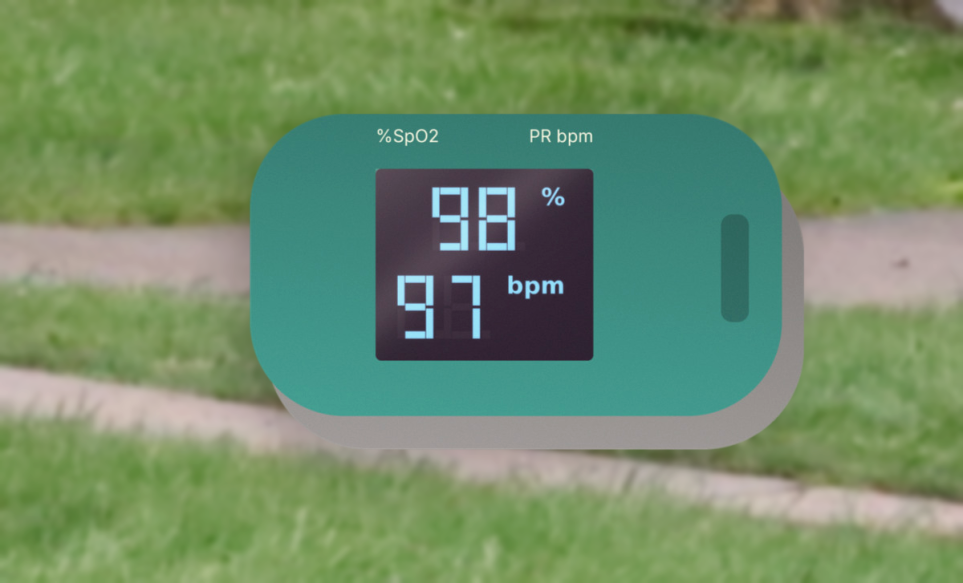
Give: 98; %
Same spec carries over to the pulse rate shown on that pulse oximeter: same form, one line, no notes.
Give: 97; bpm
